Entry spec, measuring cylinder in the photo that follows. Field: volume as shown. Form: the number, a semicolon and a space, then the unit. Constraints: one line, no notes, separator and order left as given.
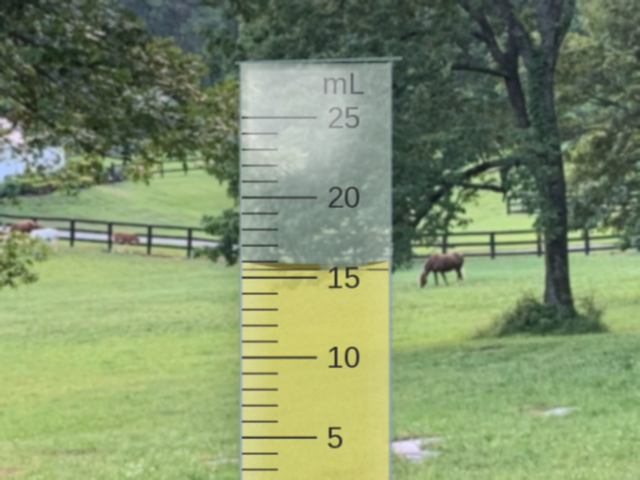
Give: 15.5; mL
